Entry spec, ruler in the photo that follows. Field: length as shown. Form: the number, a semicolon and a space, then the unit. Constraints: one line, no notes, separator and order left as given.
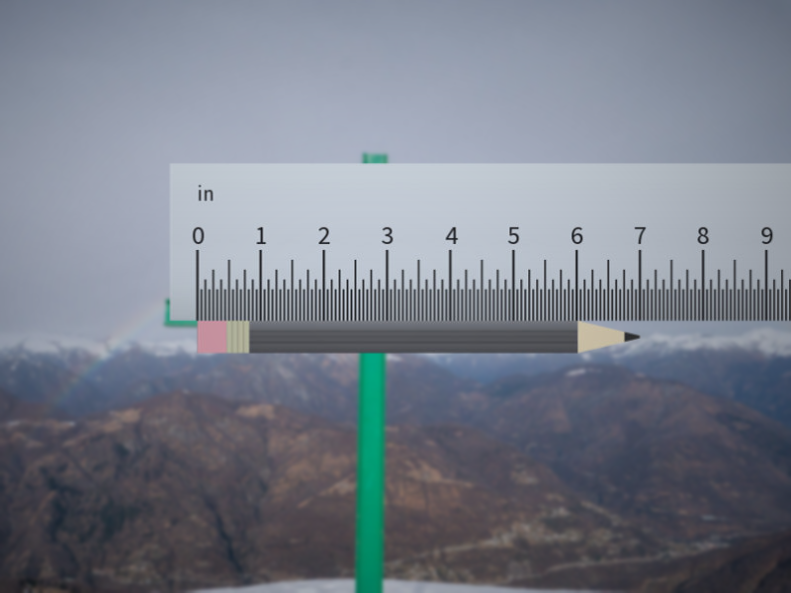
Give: 7; in
